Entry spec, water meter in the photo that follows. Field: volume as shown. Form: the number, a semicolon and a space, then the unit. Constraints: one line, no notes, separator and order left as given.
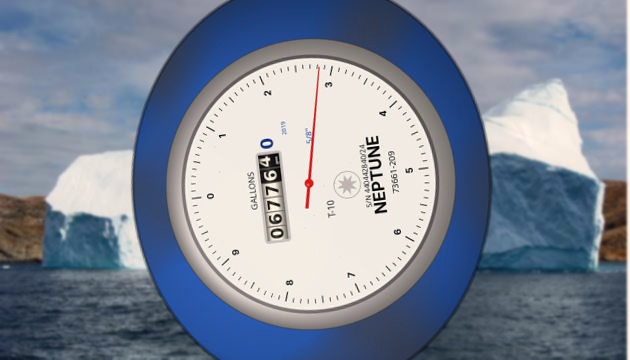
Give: 677642.8; gal
